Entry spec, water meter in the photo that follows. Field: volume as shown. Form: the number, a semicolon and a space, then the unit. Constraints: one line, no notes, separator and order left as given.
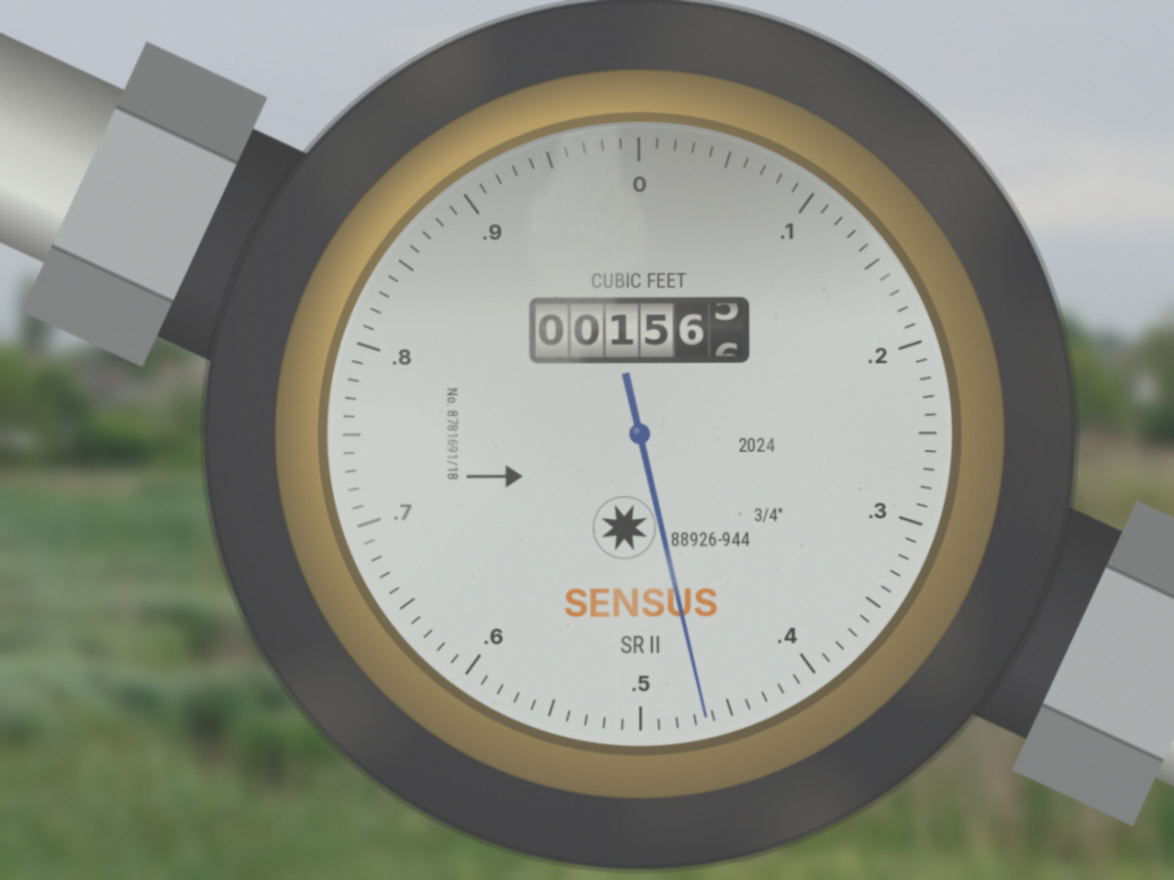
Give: 1565.46; ft³
